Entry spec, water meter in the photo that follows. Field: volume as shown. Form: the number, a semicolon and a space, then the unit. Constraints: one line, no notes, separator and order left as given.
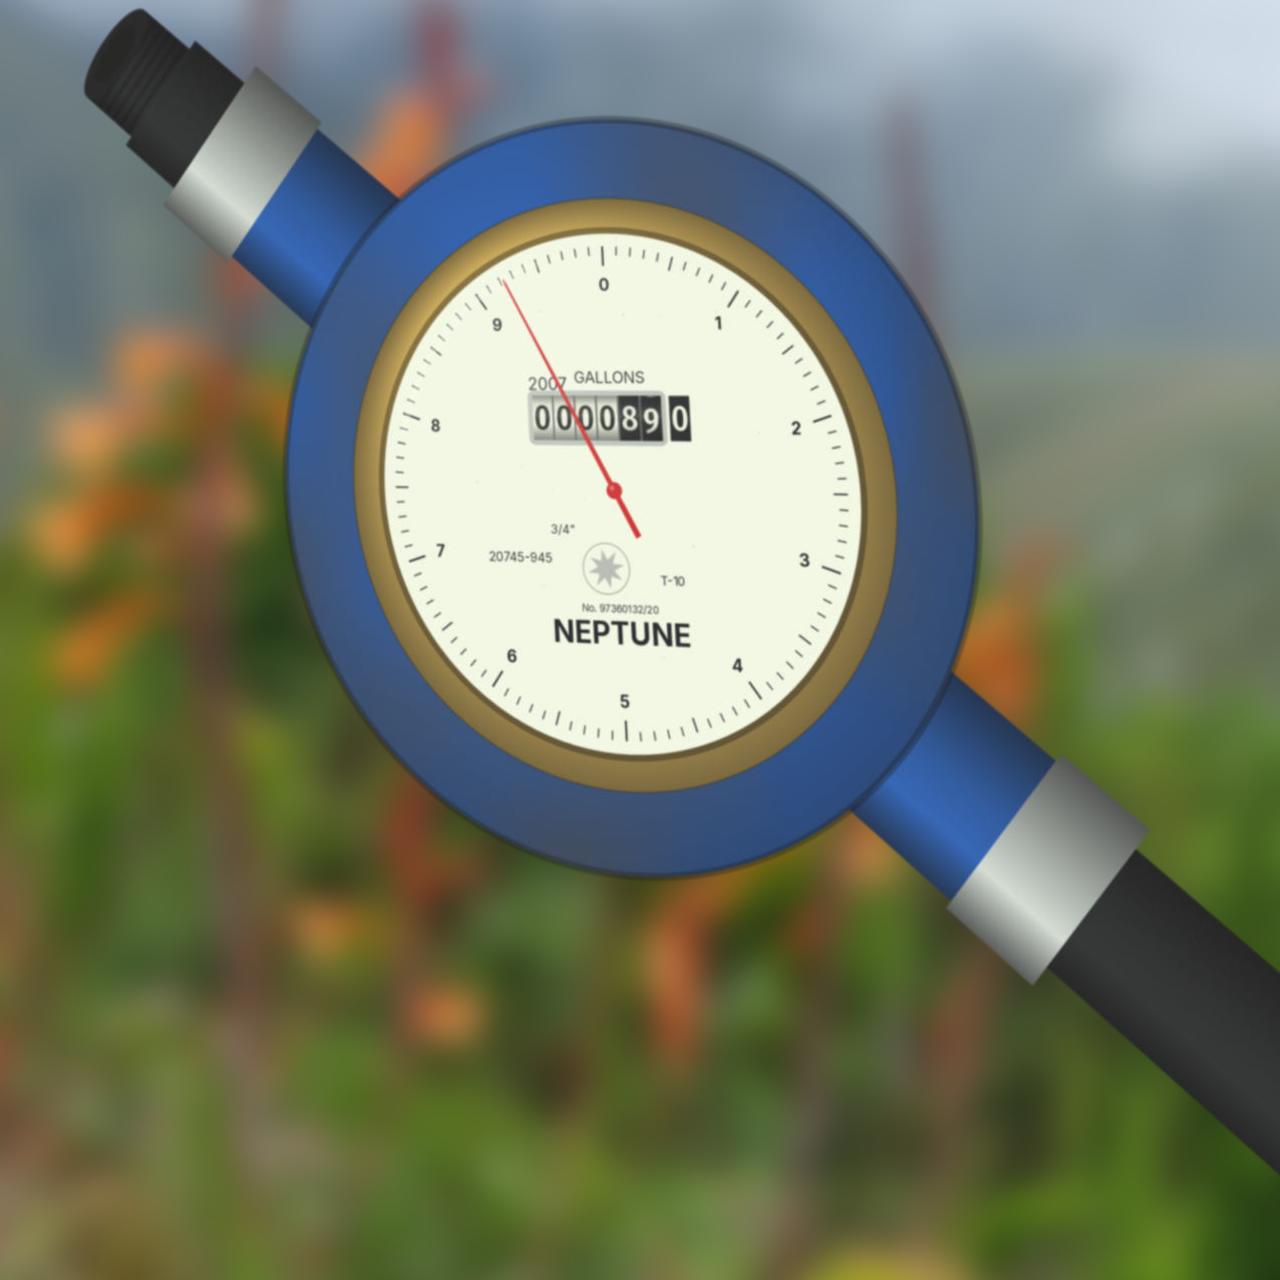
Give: 889.2; gal
